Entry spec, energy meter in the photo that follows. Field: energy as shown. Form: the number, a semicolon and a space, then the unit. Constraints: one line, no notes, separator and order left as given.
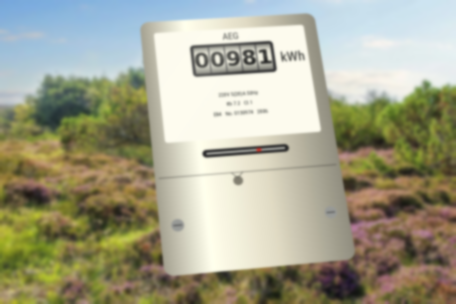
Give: 981; kWh
